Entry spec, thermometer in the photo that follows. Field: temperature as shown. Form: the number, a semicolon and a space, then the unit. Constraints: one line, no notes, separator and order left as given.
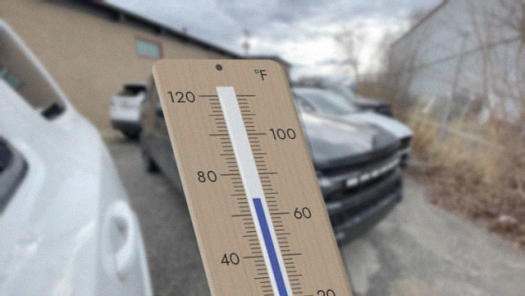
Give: 68; °F
